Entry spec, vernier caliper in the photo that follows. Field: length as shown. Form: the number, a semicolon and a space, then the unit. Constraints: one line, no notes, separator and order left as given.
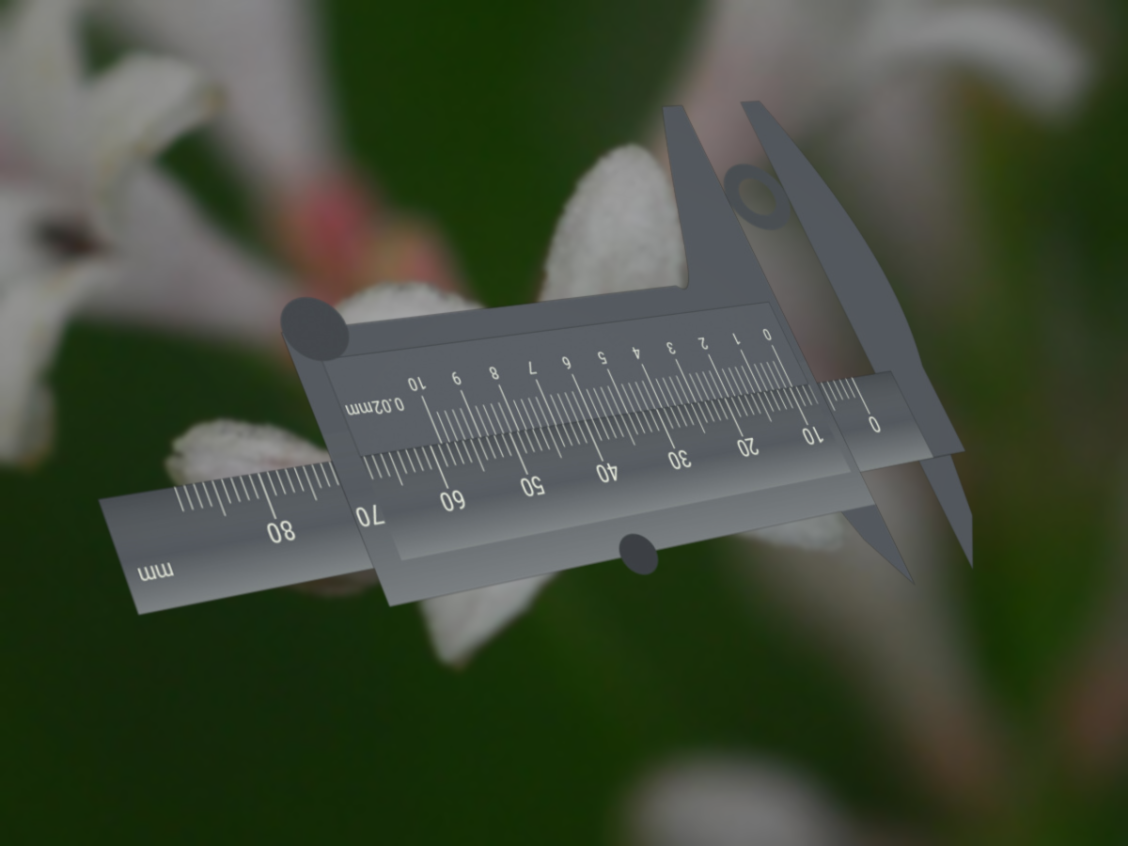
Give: 9.6; mm
